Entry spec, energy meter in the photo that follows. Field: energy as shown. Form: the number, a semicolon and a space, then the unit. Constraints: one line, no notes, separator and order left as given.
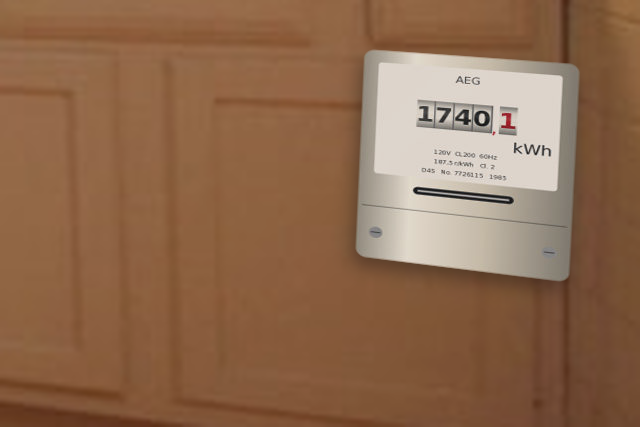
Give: 1740.1; kWh
